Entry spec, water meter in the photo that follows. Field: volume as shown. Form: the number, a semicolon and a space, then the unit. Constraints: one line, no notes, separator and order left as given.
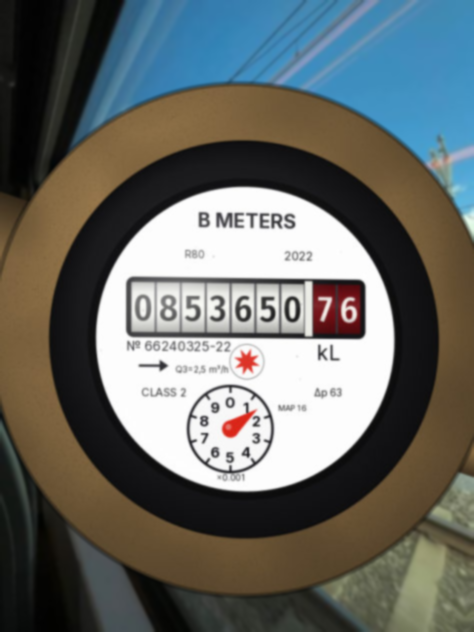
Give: 853650.761; kL
